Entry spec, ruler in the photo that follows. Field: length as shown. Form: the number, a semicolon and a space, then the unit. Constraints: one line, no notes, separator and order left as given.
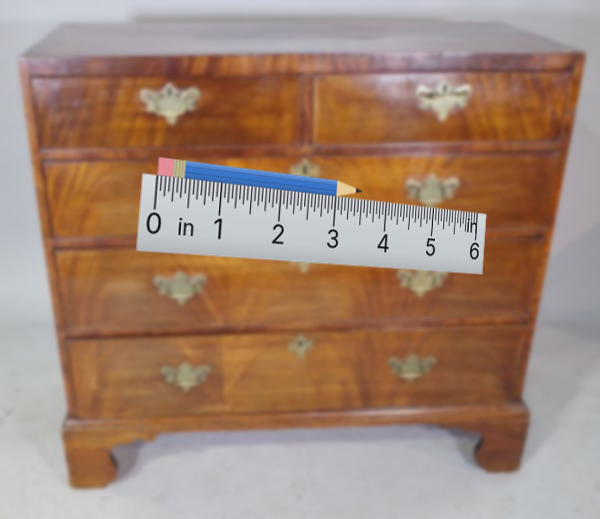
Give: 3.5; in
